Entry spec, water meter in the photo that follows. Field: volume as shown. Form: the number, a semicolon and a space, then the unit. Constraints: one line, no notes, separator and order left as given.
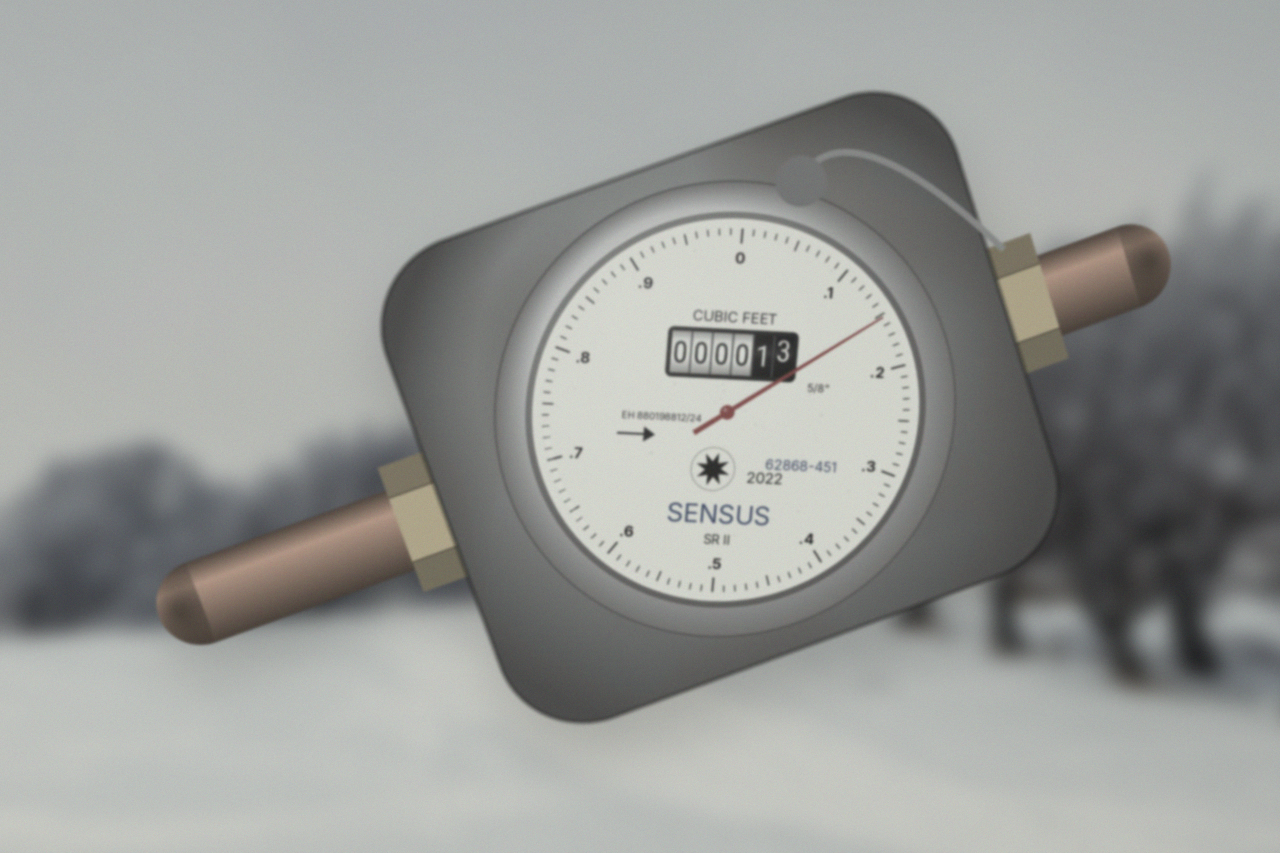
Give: 13.15; ft³
